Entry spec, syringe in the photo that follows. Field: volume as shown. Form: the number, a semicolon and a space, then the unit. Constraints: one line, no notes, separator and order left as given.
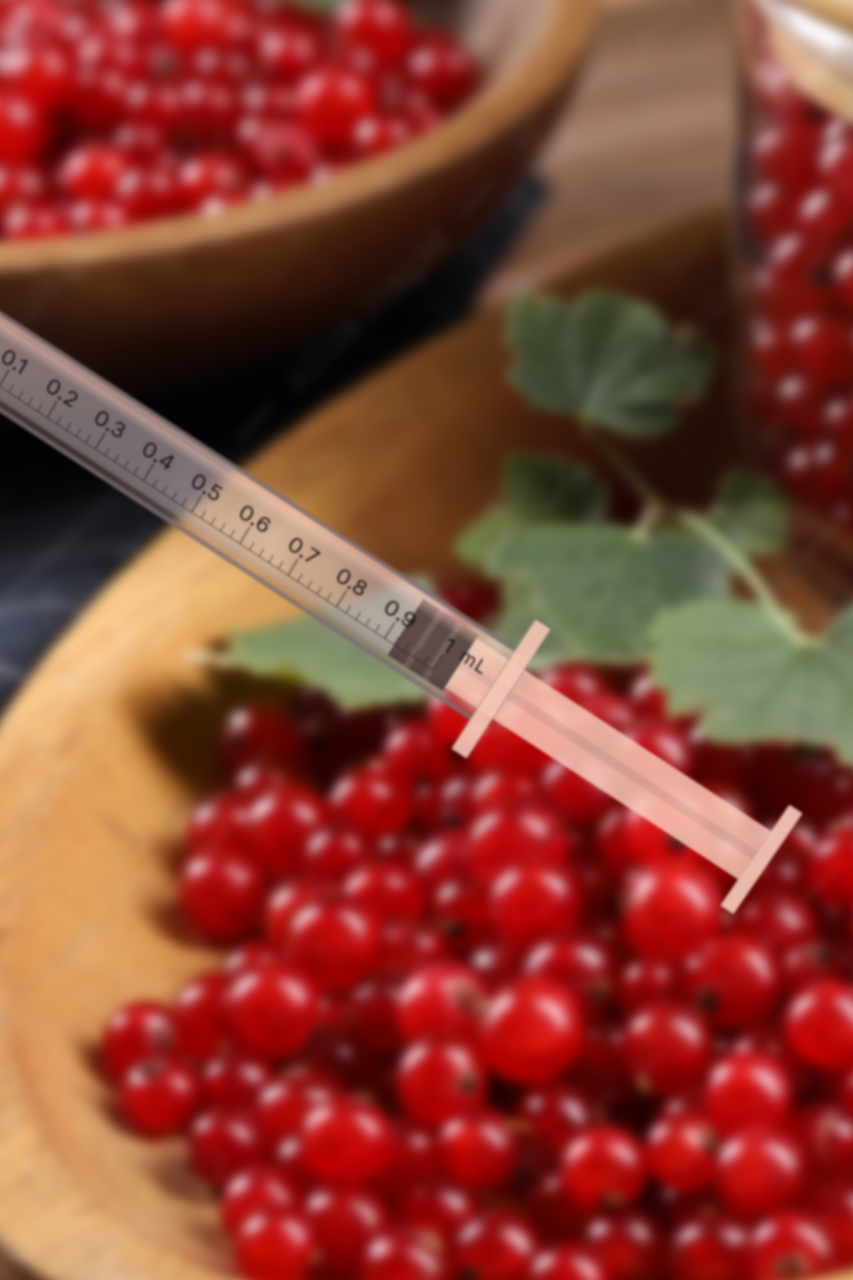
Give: 0.92; mL
